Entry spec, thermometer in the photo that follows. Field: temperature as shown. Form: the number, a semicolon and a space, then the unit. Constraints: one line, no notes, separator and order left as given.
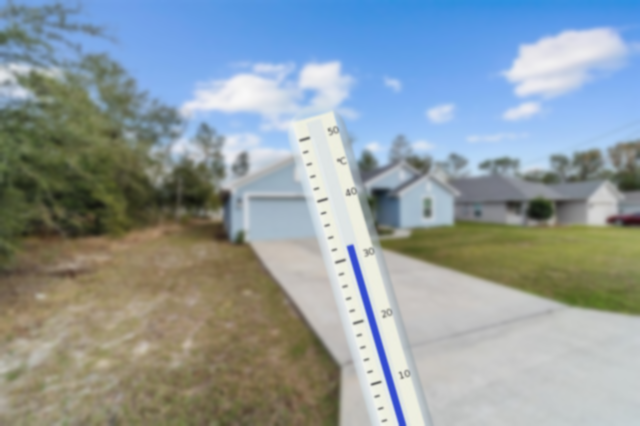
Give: 32; °C
